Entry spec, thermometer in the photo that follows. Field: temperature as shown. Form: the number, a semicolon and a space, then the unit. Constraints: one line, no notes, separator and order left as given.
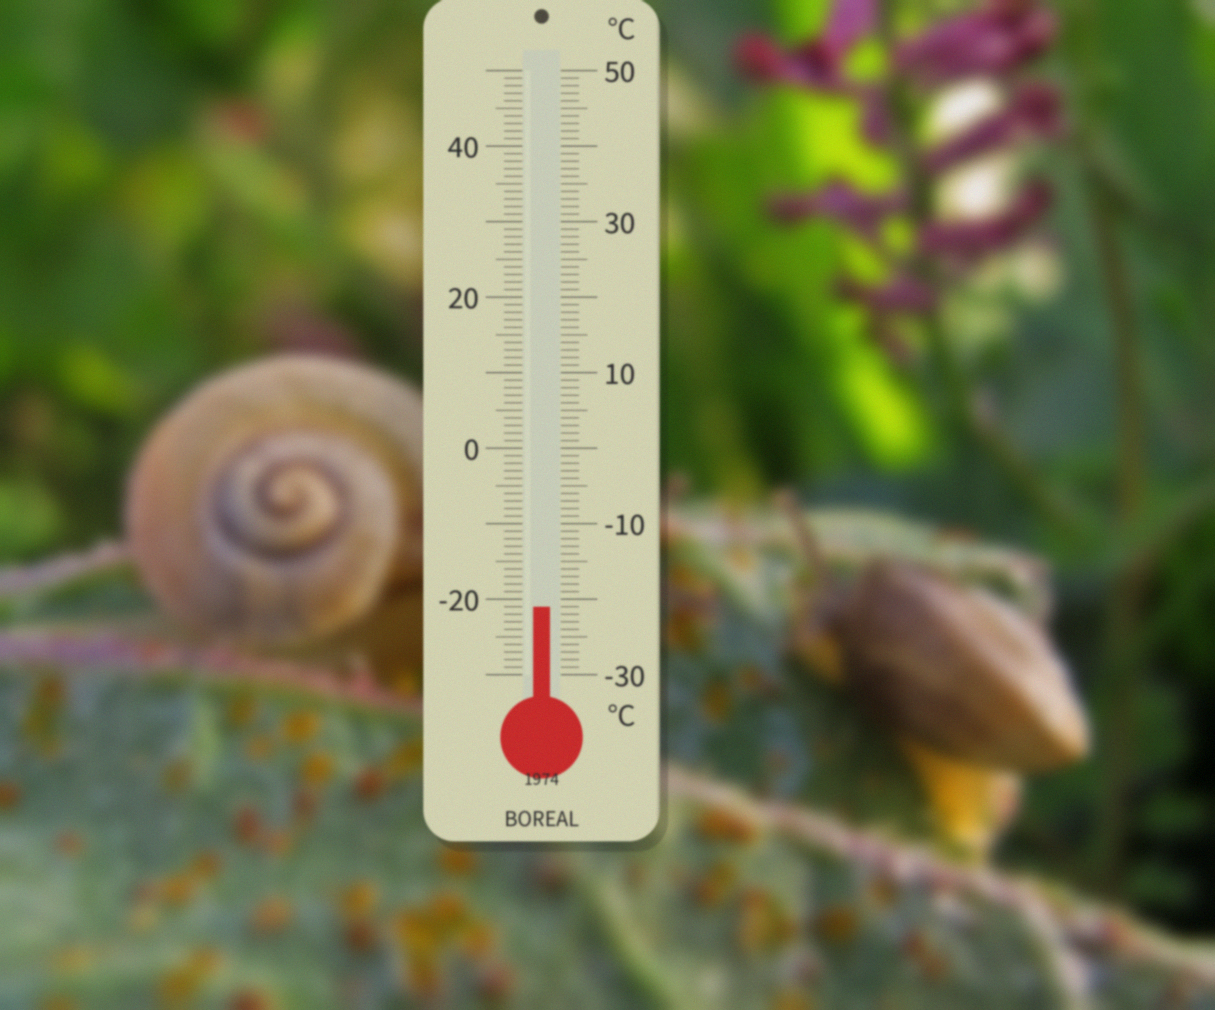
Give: -21; °C
